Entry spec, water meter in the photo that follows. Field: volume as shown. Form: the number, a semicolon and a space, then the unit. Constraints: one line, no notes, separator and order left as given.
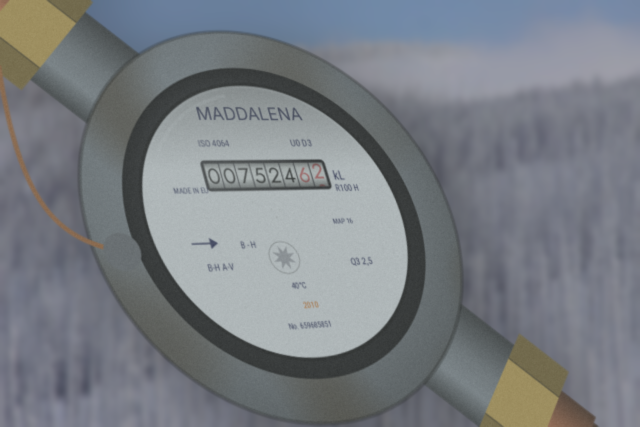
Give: 7524.62; kL
